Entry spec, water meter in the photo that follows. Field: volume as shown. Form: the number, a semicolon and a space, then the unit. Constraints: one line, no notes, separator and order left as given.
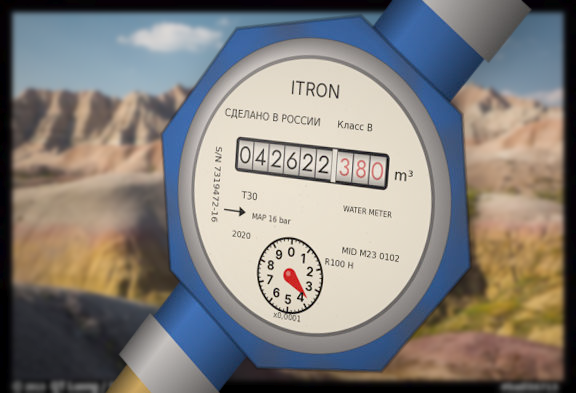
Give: 42622.3803; m³
